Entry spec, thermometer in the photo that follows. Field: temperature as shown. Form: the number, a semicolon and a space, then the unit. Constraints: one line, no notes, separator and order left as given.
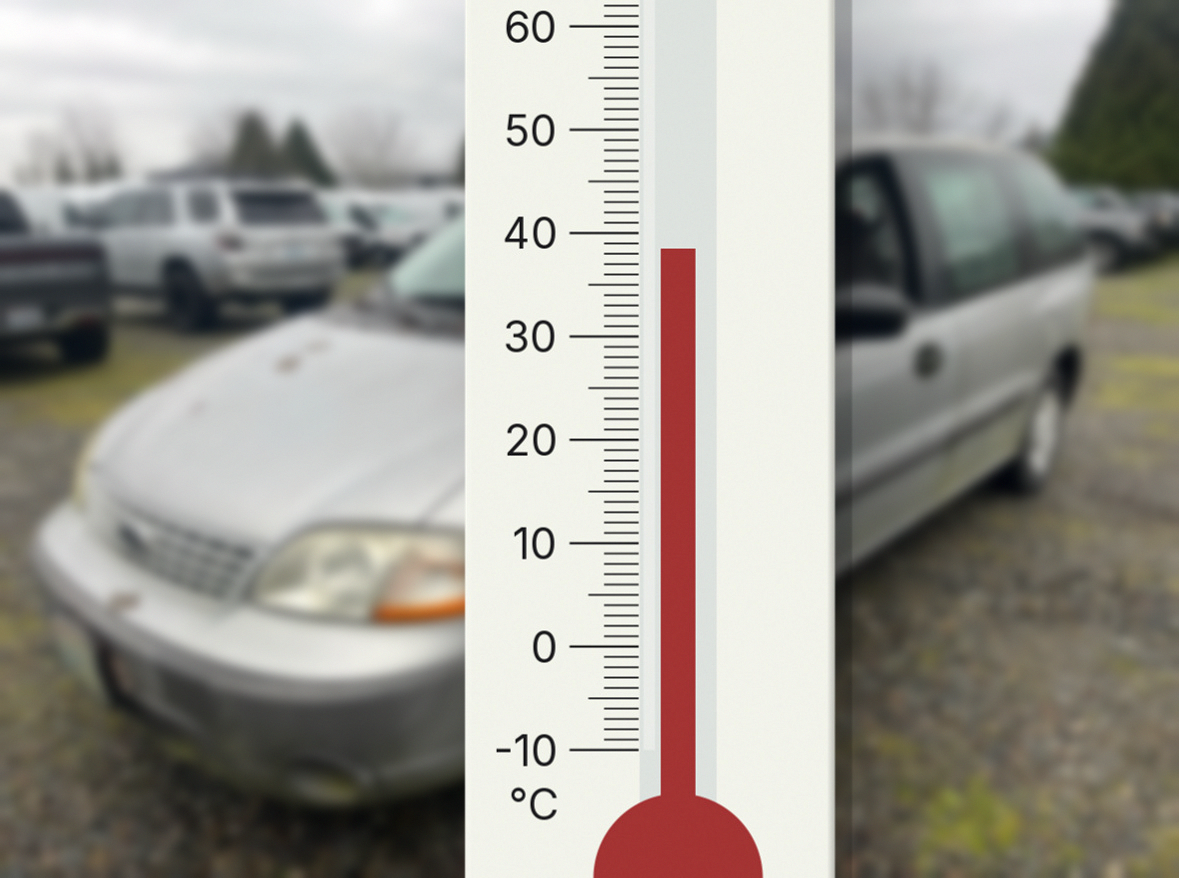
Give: 38.5; °C
